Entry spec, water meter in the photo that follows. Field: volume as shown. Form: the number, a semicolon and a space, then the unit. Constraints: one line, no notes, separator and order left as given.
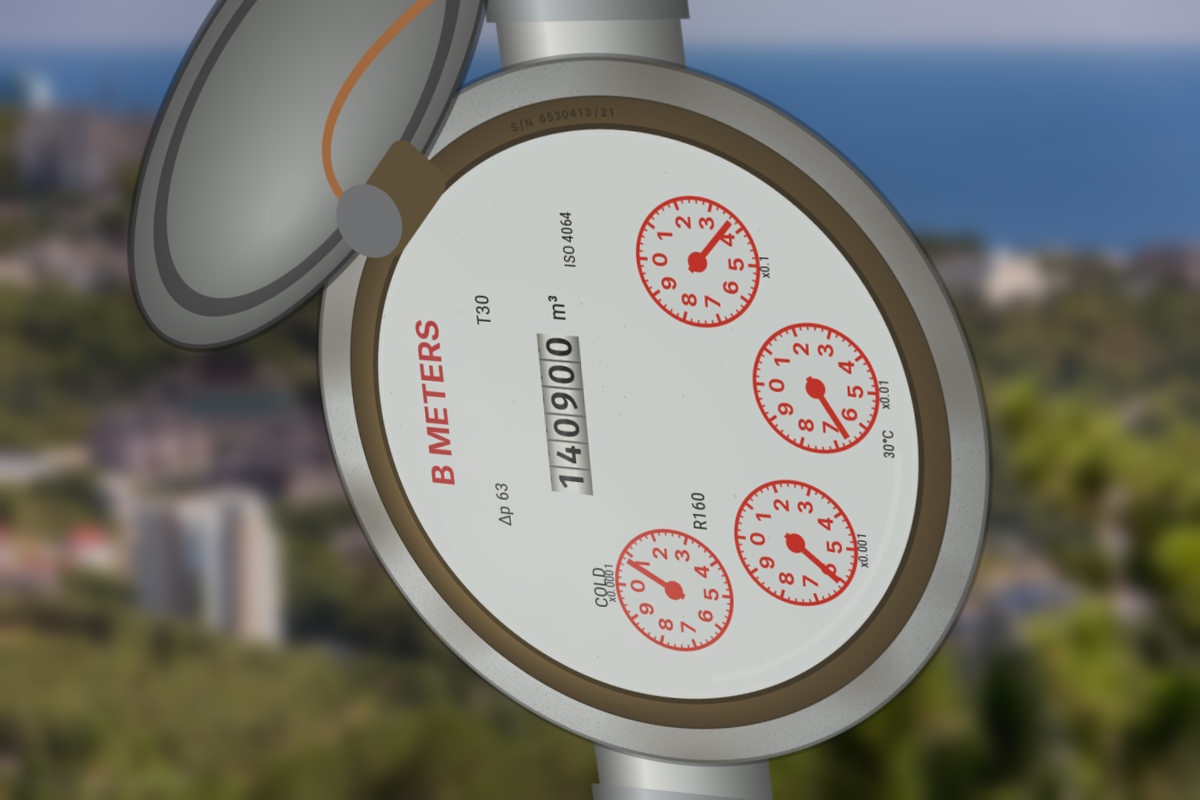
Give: 140900.3660; m³
